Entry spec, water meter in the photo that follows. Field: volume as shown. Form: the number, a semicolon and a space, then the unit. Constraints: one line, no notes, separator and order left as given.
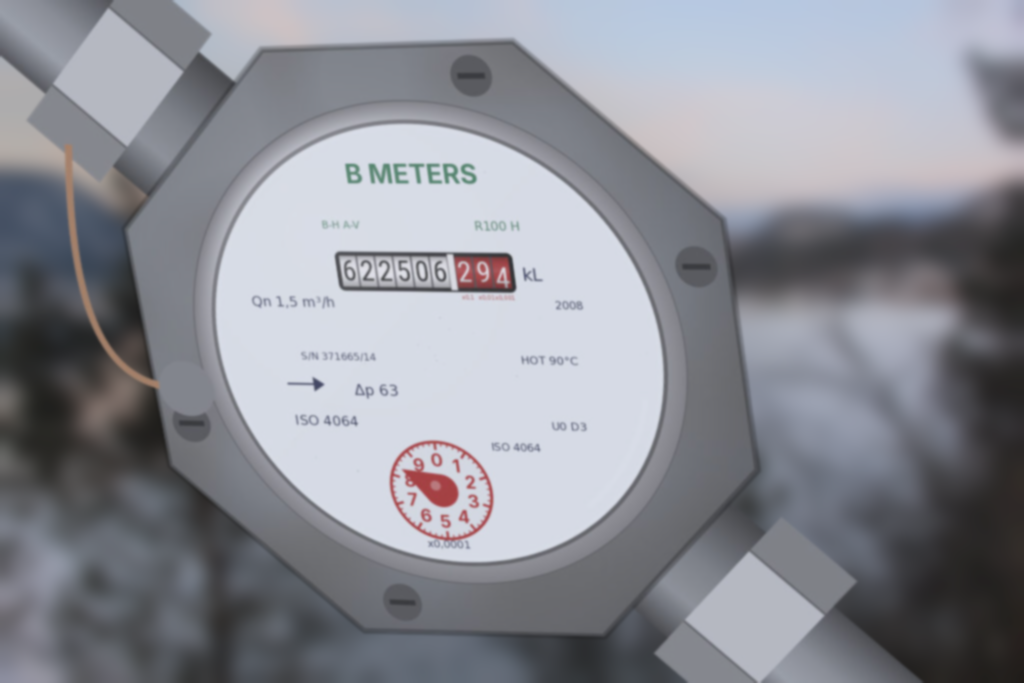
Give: 622506.2938; kL
